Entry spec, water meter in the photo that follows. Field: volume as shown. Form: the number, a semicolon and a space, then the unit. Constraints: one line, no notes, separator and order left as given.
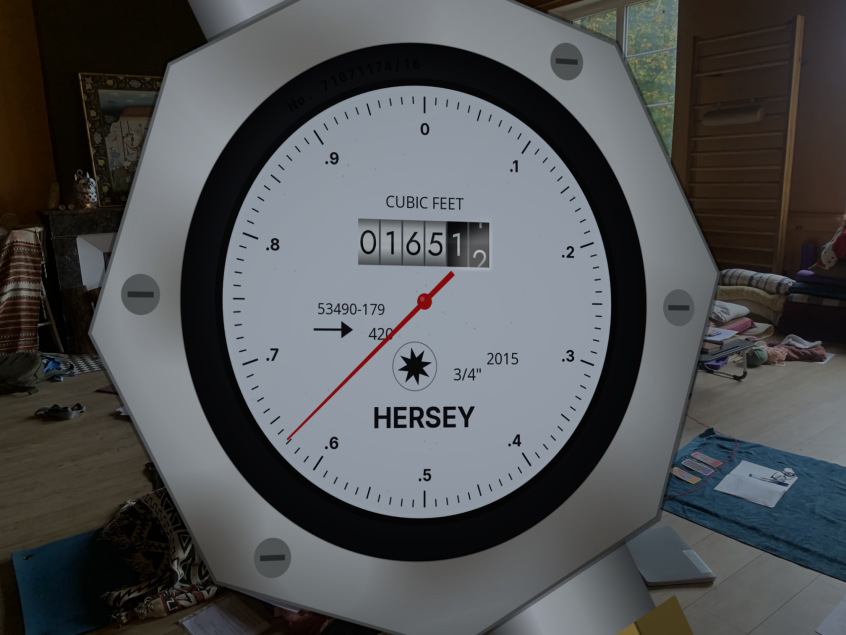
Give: 16511.63; ft³
